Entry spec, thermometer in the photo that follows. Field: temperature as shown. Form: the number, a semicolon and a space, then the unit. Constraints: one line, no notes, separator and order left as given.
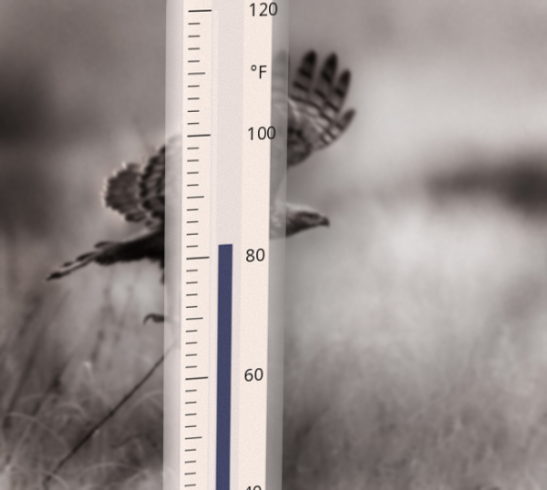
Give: 82; °F
